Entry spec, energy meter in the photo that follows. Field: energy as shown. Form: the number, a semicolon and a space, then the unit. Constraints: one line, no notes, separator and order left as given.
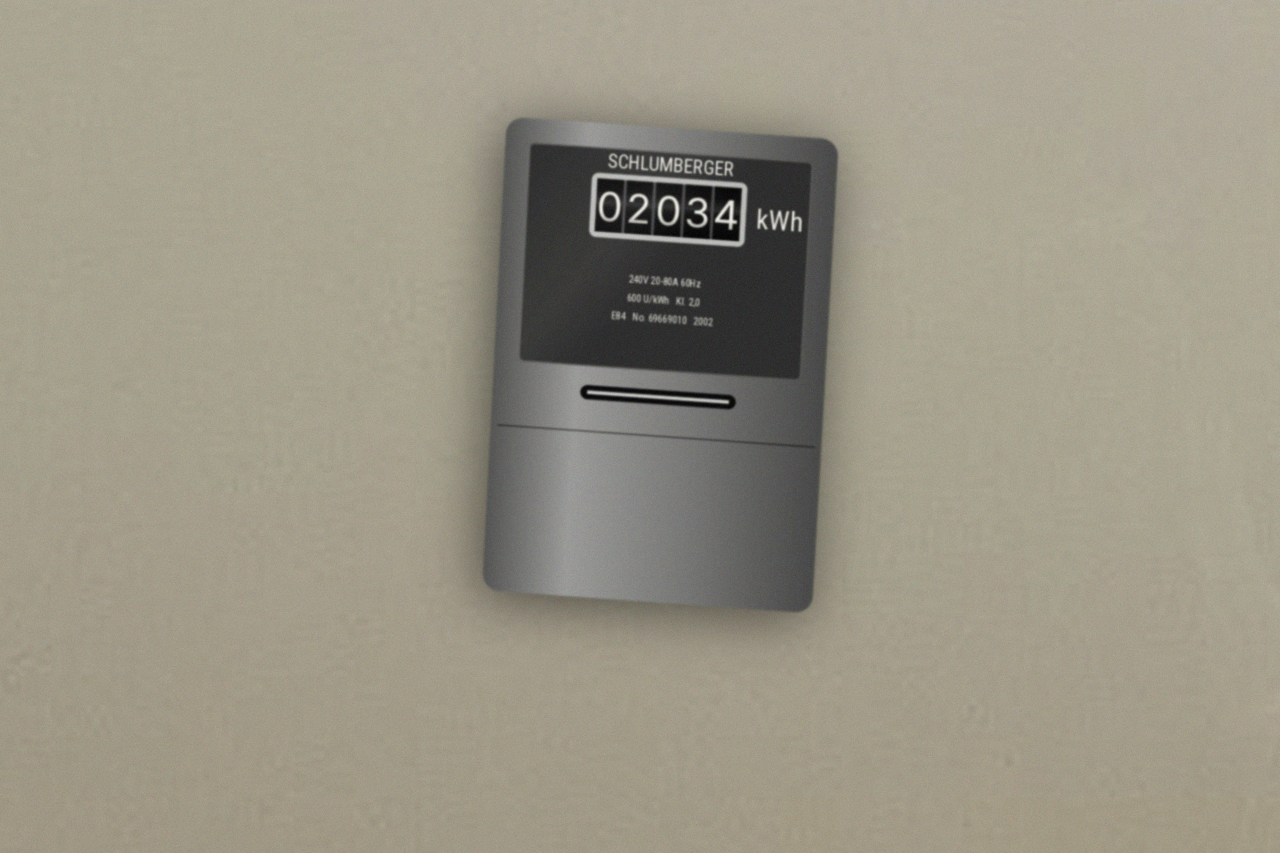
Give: 2034; kWh
